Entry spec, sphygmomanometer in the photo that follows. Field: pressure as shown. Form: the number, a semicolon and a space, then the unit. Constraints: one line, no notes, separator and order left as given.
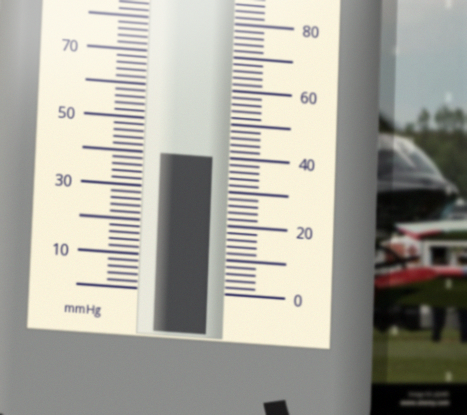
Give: 40; mmHg
